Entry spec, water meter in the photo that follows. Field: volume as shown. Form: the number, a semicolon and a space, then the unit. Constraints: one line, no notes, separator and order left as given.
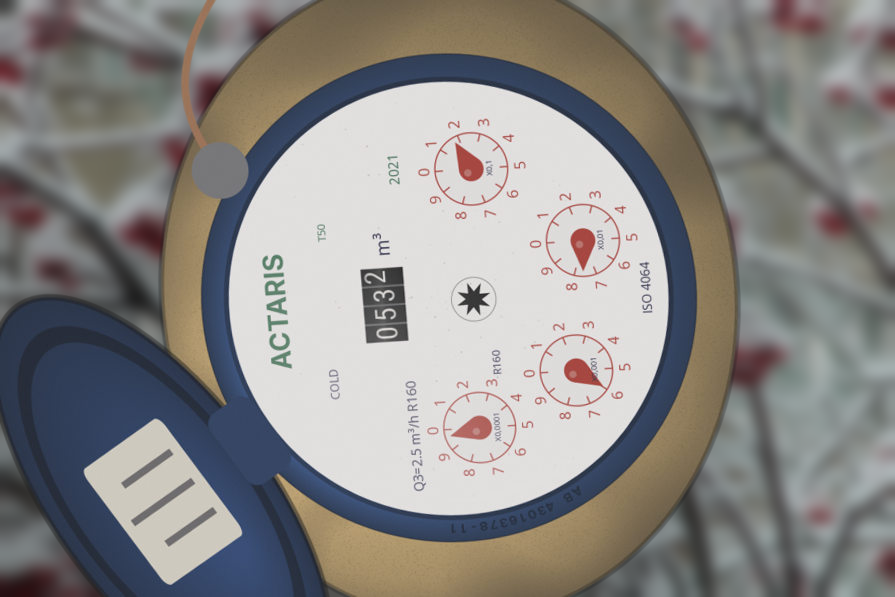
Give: 532.1759; m³
